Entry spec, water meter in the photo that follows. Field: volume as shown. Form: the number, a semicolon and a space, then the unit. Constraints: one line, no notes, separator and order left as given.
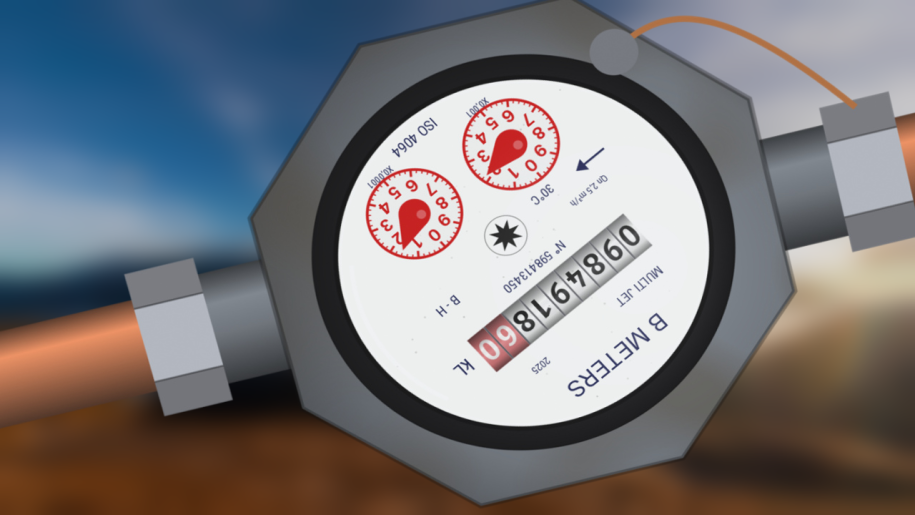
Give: 984918.6021; kL
